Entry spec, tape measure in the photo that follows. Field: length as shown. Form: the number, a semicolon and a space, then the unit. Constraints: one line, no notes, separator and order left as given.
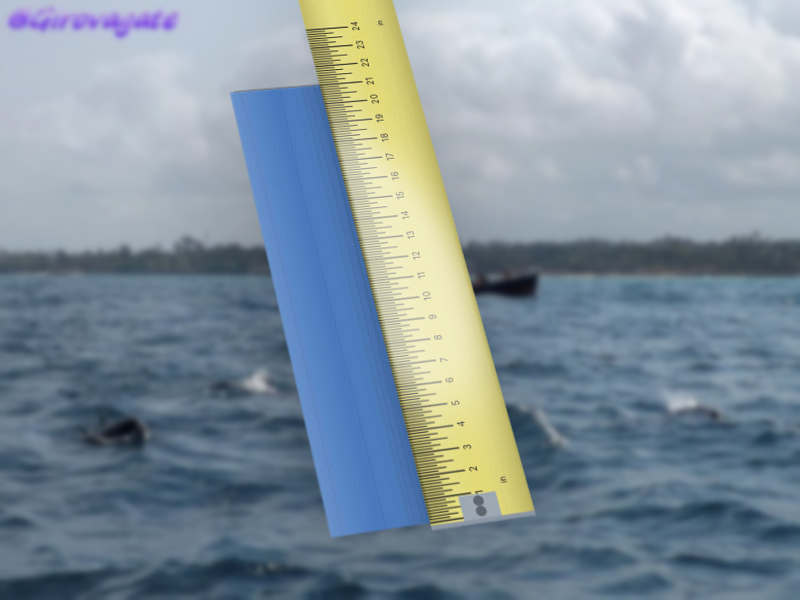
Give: 21; in
